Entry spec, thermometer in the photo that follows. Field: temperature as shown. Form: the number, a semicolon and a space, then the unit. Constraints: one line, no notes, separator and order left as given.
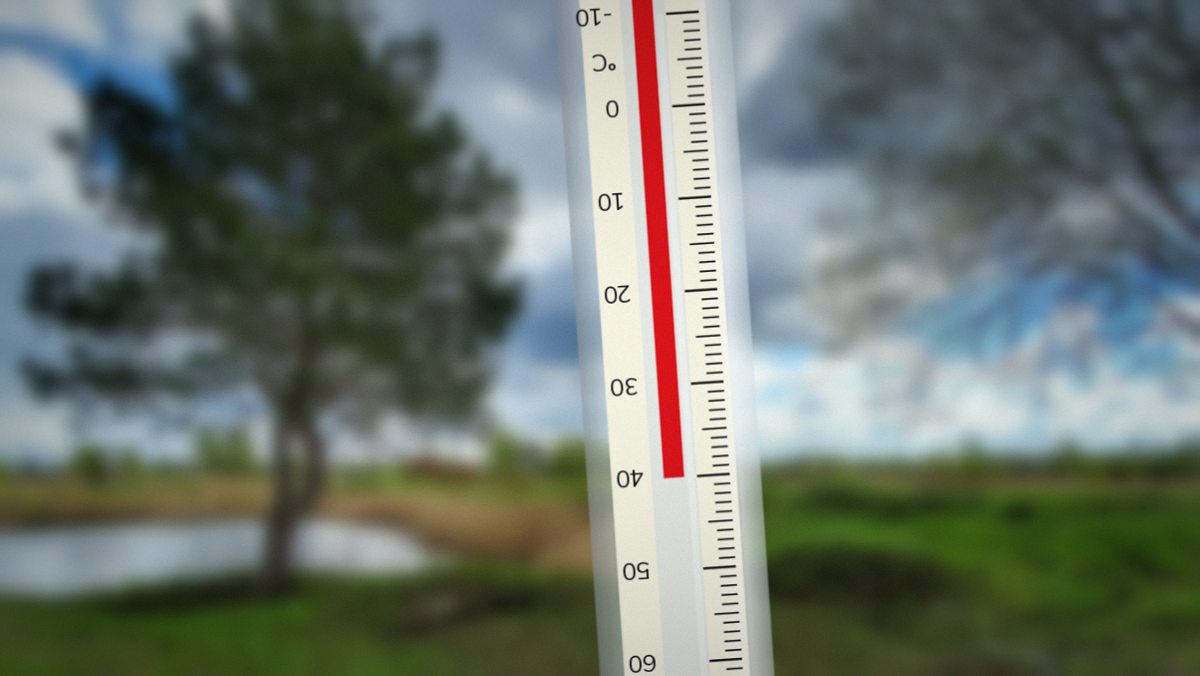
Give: 40; °C
